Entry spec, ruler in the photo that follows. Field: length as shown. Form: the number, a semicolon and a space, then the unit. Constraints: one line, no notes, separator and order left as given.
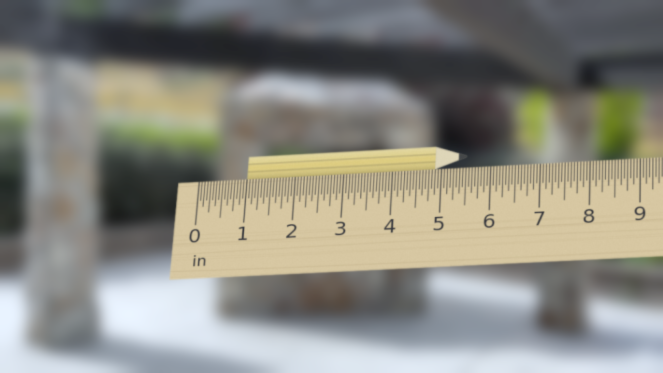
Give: 4.5; in
